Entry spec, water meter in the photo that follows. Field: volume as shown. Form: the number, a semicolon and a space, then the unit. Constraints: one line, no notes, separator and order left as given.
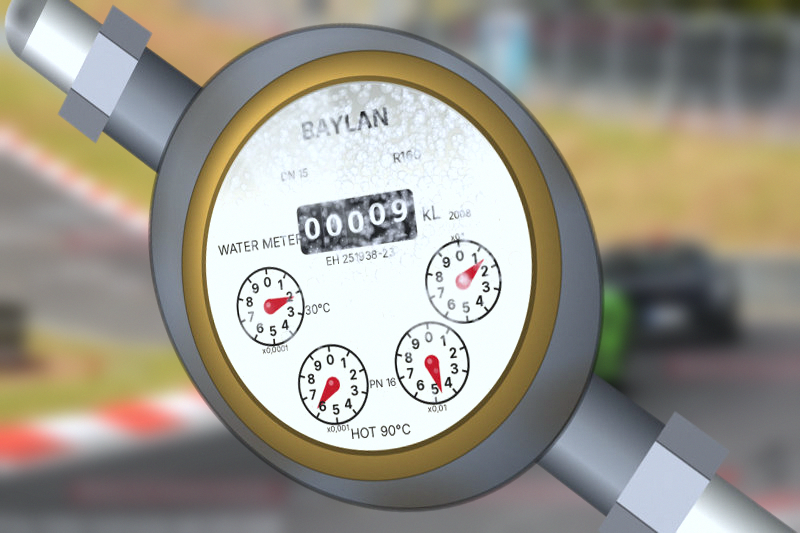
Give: 9.1462; kL
